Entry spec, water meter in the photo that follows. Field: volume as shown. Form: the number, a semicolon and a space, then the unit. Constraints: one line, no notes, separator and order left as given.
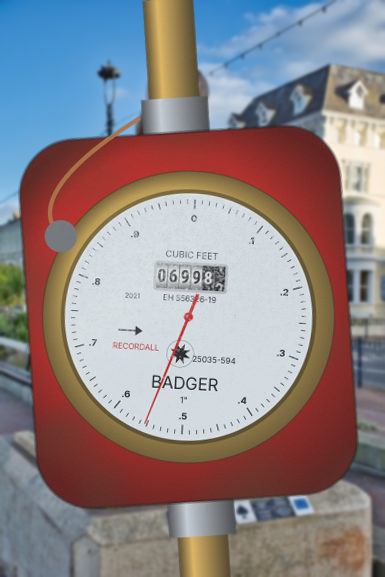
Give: 69981.55; ft³
